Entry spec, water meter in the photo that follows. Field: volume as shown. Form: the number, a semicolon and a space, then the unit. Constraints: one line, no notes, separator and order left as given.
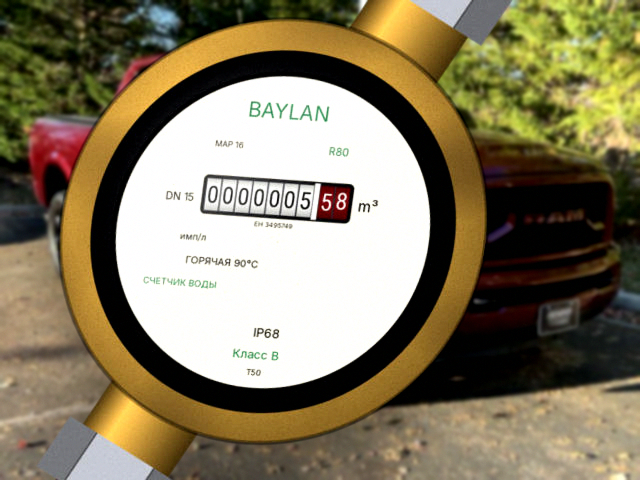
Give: 5.58; m³
